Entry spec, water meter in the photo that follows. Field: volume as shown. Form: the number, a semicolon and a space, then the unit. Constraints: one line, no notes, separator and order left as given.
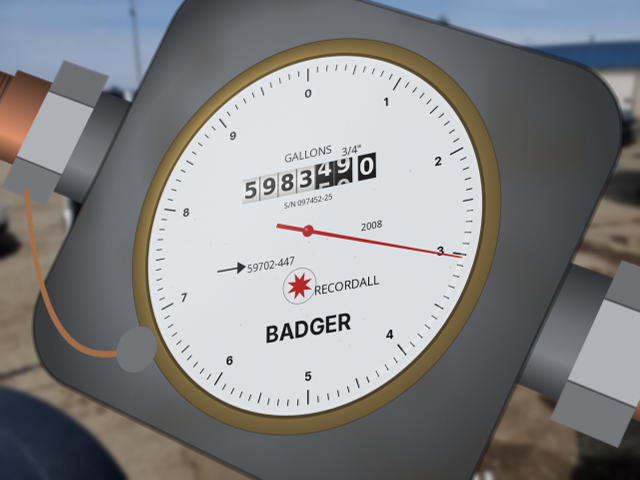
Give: 5983493.0; gal
